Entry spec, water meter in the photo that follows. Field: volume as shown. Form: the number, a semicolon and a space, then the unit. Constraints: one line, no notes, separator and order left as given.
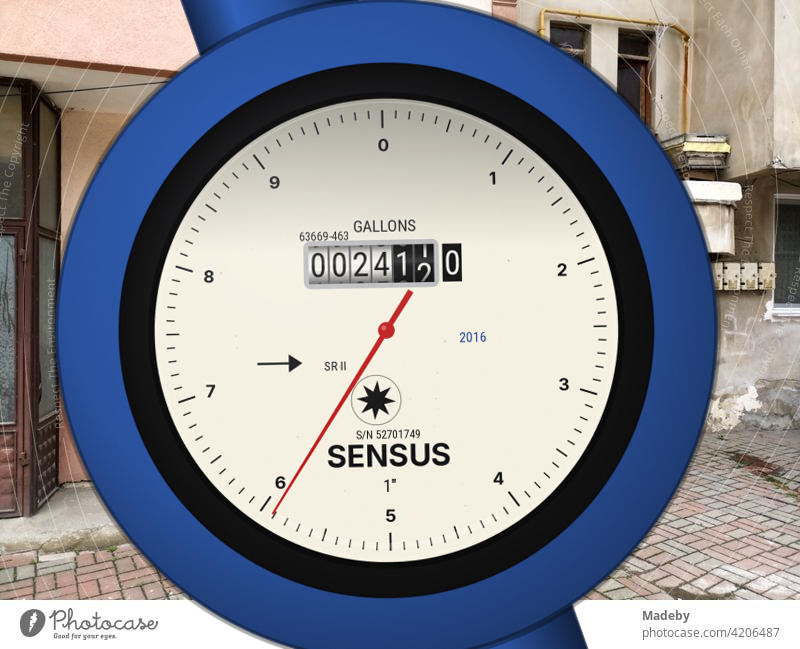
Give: 24115.9; gal
